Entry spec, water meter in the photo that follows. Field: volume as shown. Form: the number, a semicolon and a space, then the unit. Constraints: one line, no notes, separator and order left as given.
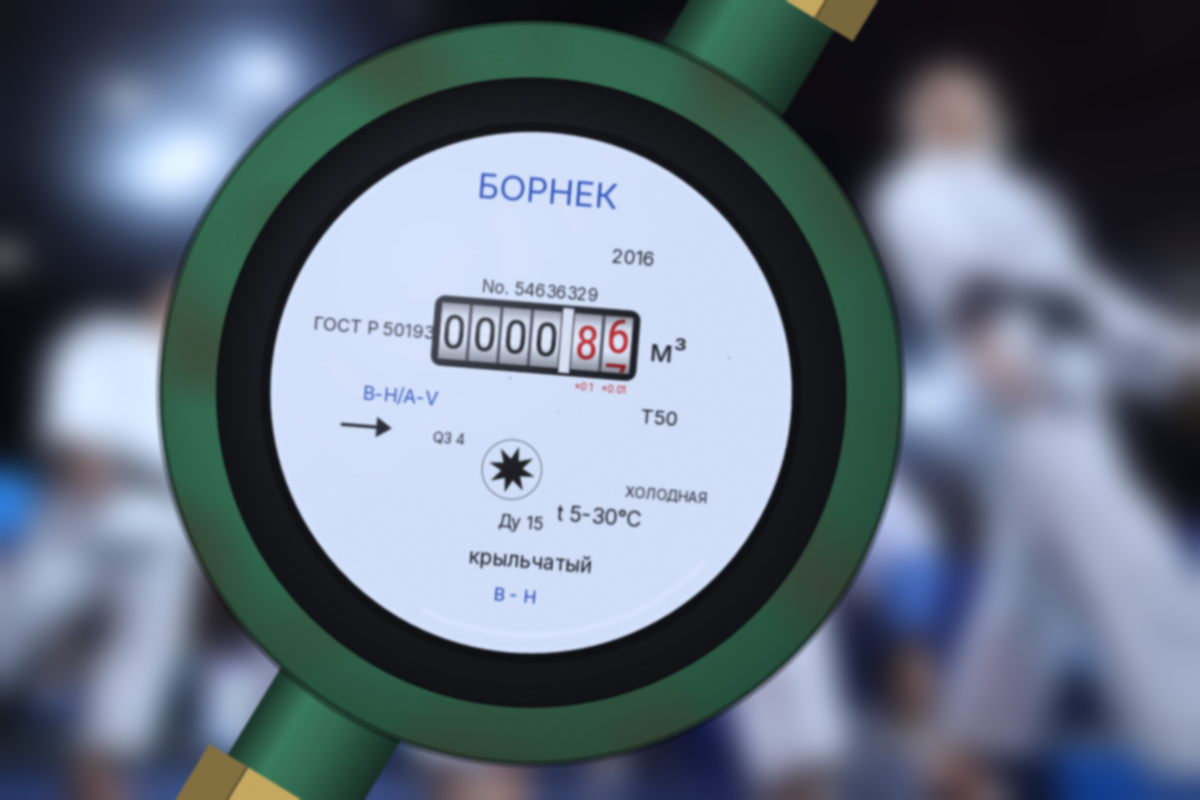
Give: 0.86; m³
